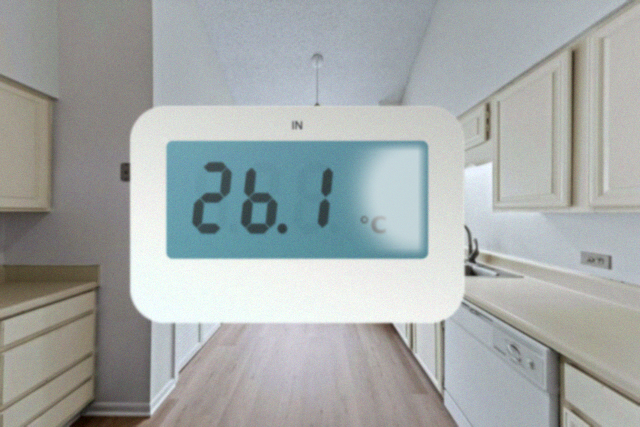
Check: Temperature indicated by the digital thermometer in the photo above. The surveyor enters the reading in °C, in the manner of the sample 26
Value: 26.1
